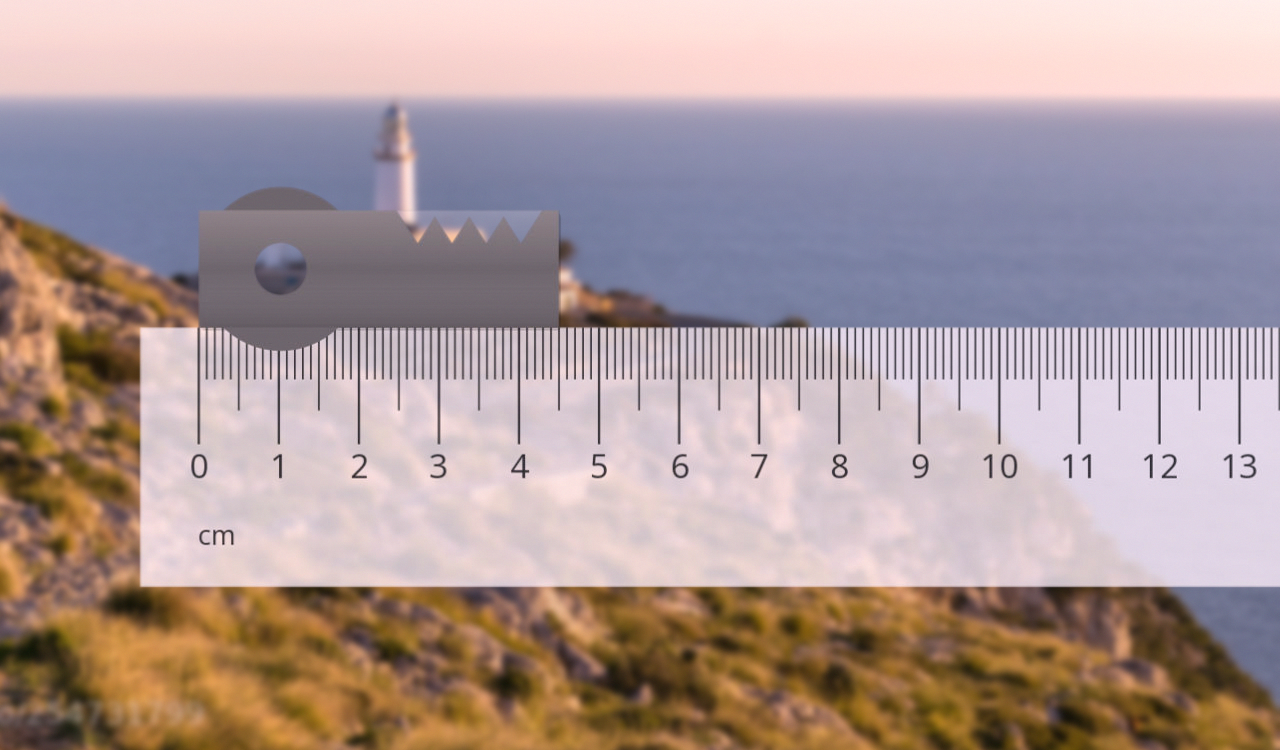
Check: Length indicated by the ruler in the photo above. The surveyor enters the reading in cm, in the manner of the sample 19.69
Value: 4.5
